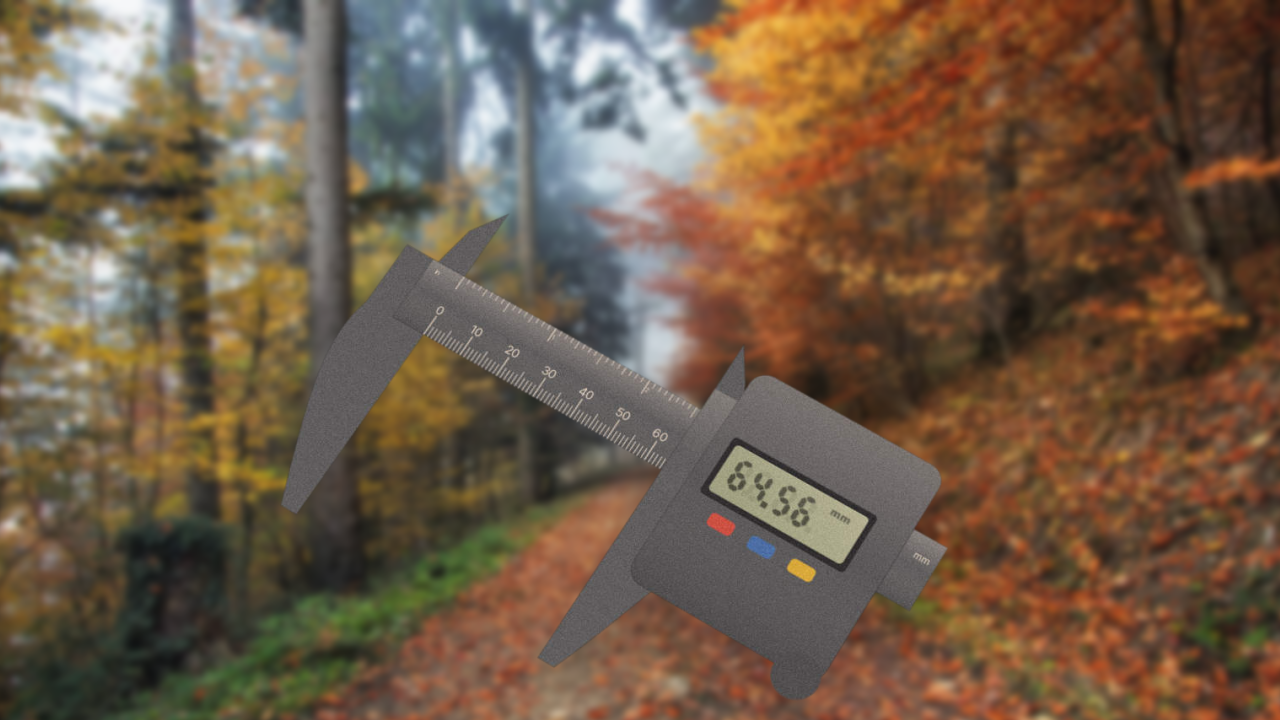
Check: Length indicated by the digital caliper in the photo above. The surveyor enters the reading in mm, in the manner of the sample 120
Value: 64.56
